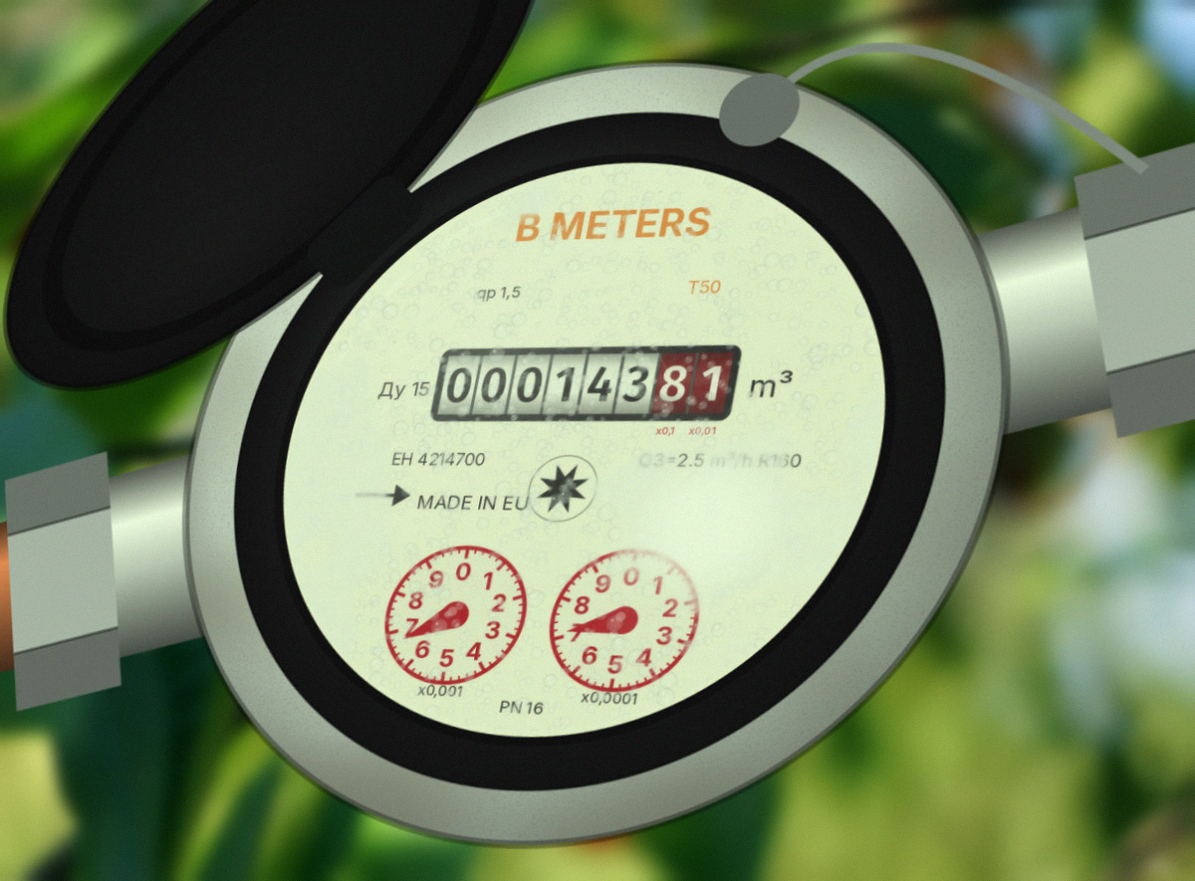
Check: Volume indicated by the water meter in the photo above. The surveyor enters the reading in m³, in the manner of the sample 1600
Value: 143.8167
